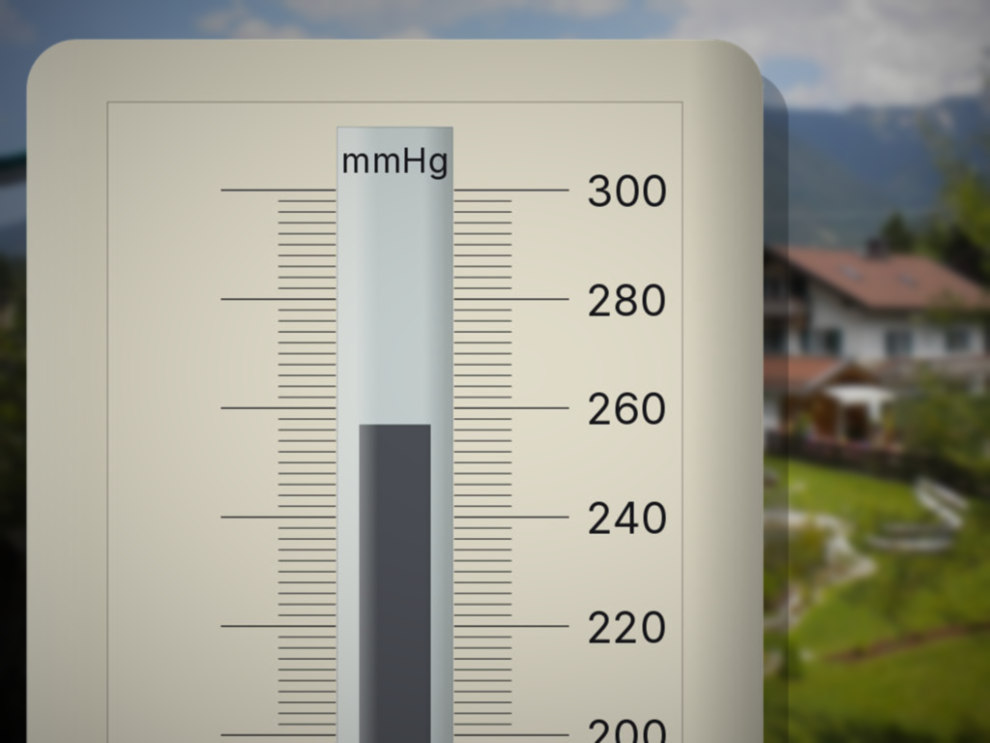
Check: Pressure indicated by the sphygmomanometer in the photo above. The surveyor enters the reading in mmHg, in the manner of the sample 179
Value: 257
